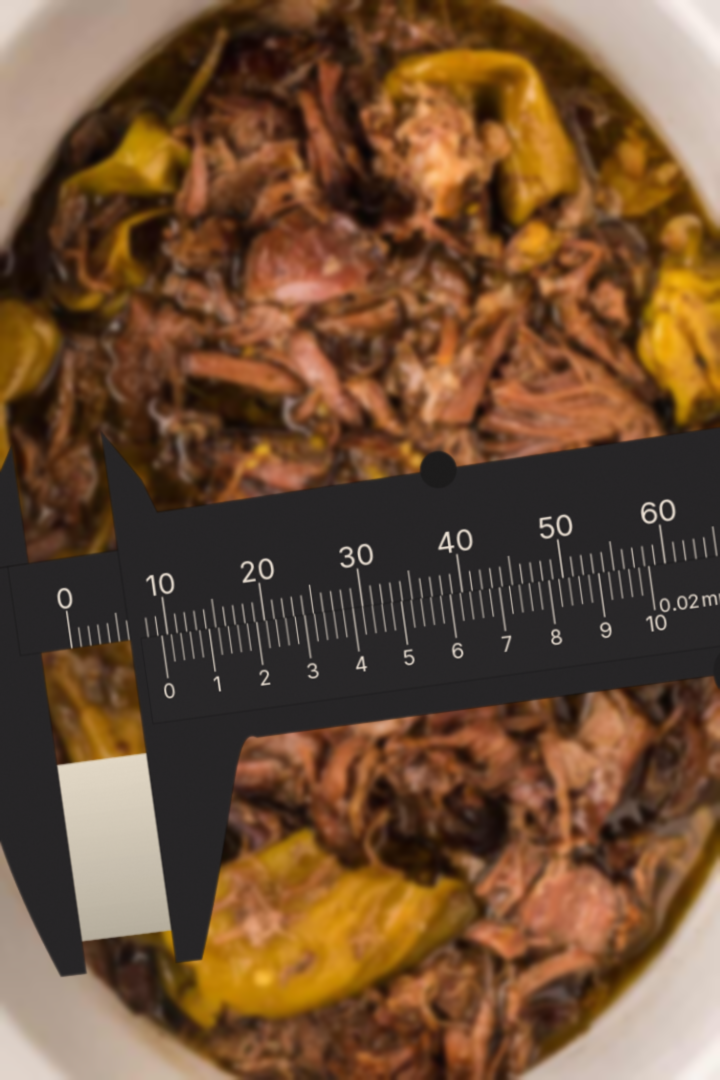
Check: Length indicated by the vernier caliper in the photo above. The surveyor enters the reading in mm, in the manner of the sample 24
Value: 9.4
